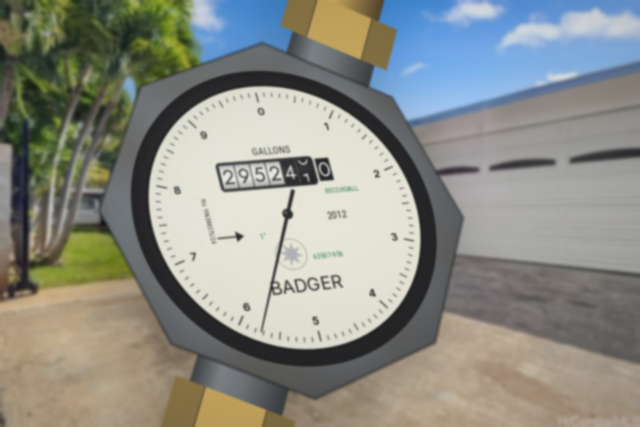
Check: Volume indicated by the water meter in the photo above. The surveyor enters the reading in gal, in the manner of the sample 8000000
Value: 2952405.7
